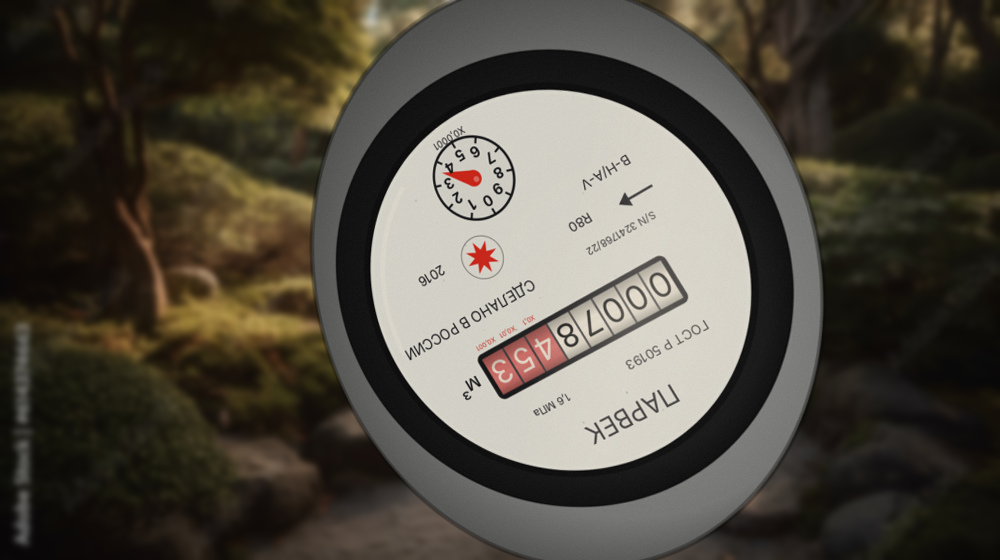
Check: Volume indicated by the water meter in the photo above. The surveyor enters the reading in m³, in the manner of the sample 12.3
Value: 78.4533
